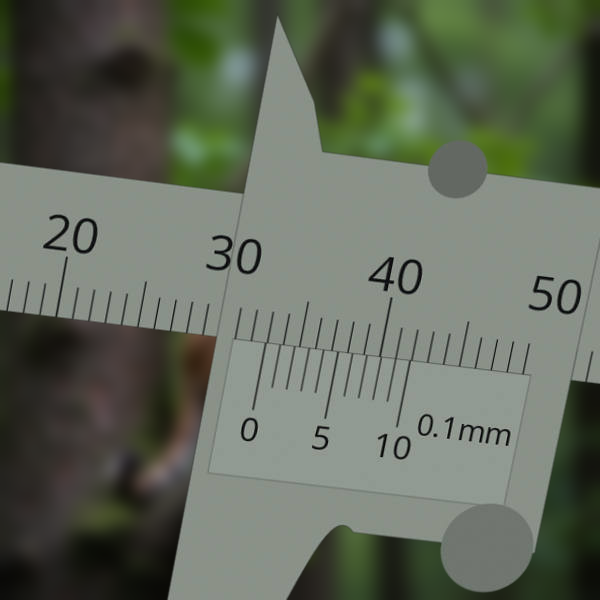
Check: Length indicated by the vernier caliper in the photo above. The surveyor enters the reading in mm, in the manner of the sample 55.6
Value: 32.9
